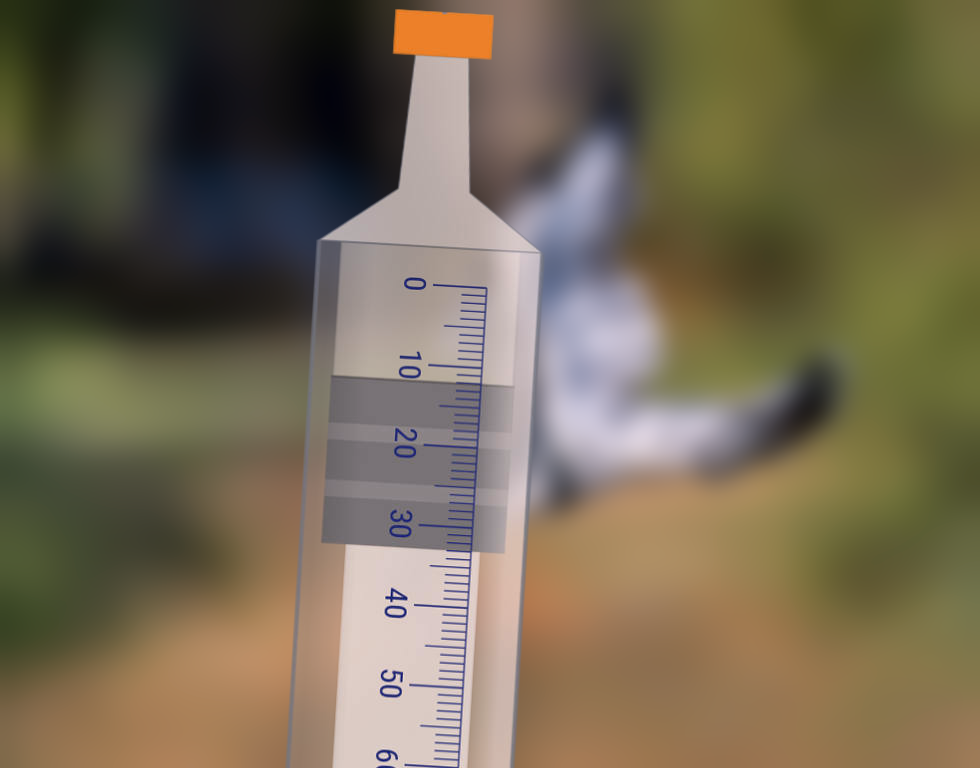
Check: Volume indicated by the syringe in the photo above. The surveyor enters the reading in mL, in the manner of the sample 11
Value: 12
